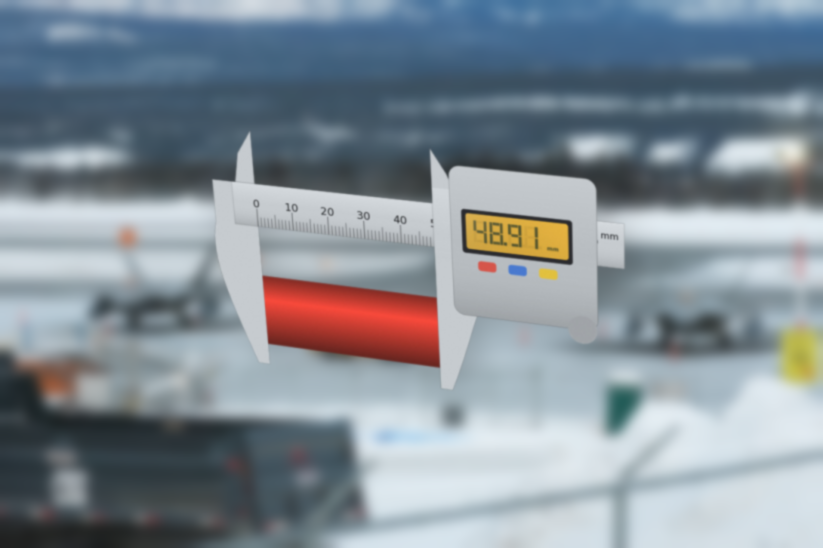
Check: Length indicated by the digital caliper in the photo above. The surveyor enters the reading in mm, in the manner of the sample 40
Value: 48.91
